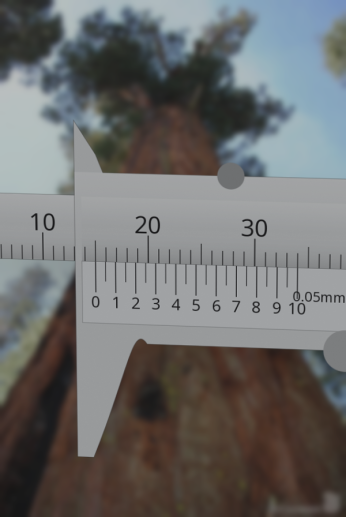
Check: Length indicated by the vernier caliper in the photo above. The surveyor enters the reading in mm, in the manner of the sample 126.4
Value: 15.0
